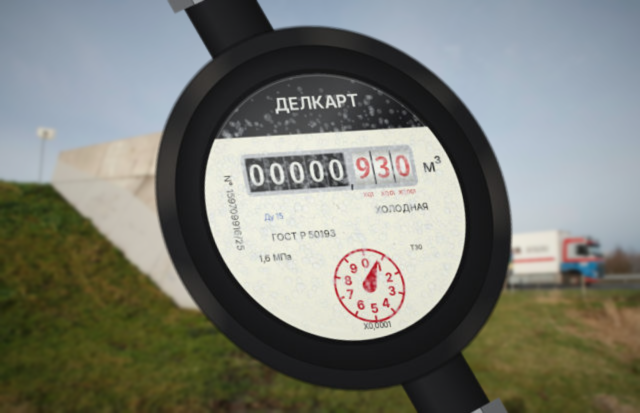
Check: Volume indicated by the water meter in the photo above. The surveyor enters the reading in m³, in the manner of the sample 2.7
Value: 0.9300
